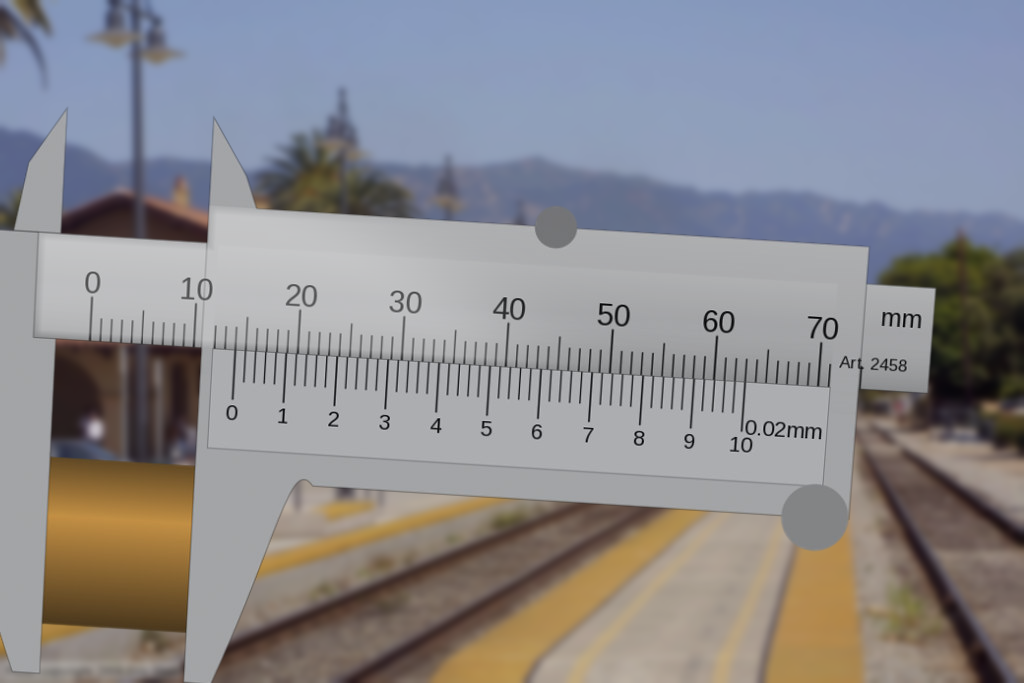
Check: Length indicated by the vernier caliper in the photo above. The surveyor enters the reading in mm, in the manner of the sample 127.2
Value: 14.0
